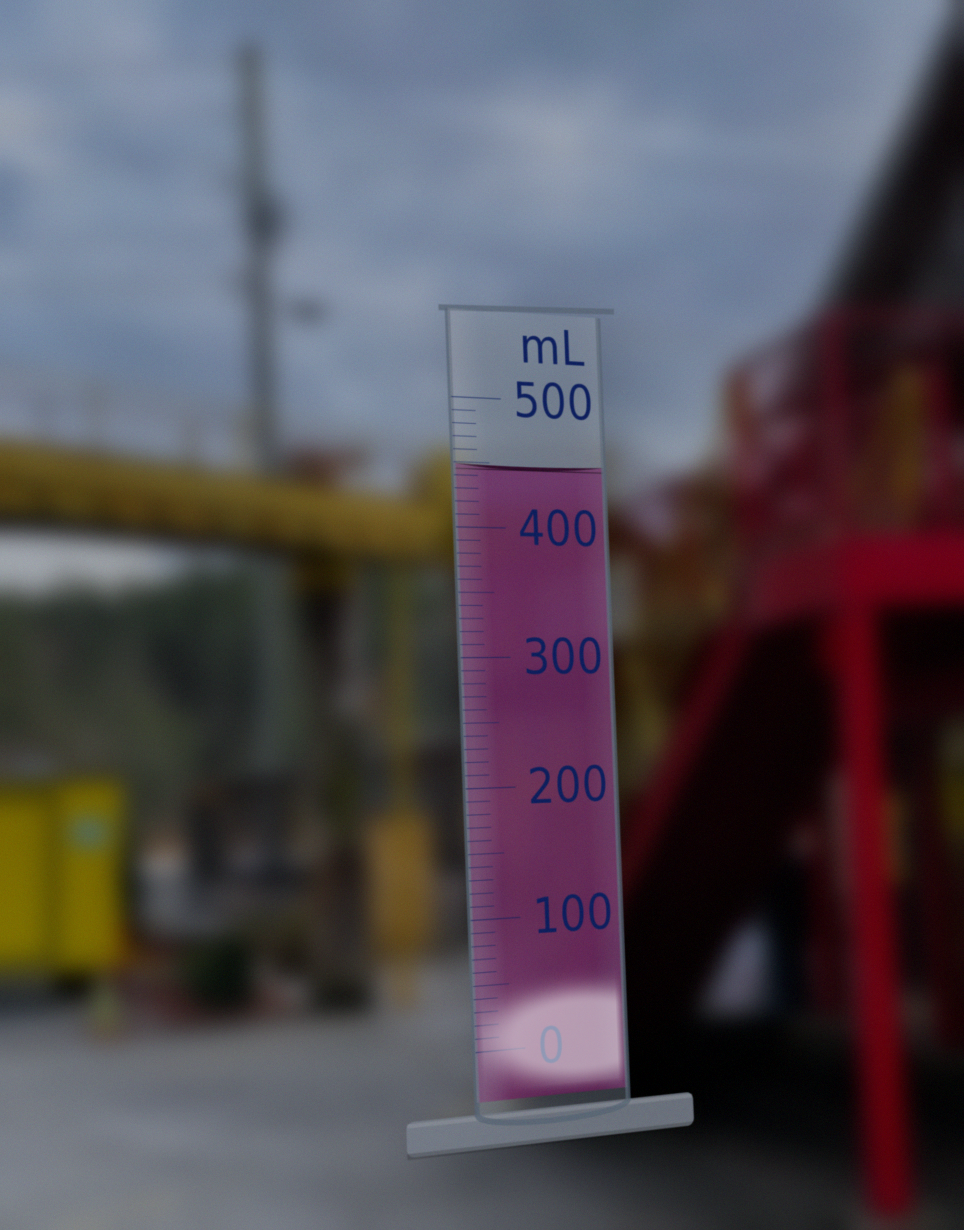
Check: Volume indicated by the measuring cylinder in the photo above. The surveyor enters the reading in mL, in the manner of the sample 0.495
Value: 445
